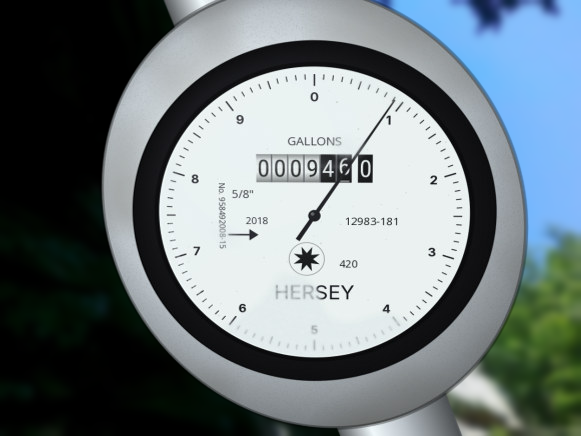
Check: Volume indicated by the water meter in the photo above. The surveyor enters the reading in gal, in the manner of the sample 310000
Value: 9460.9
